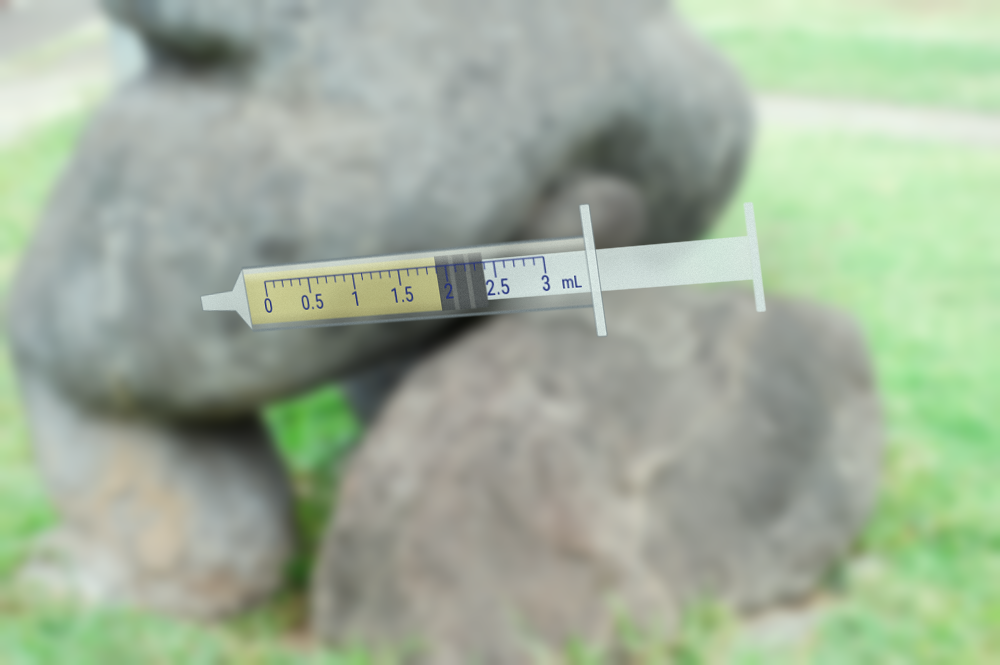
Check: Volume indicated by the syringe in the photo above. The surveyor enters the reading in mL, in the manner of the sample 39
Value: 1.9
